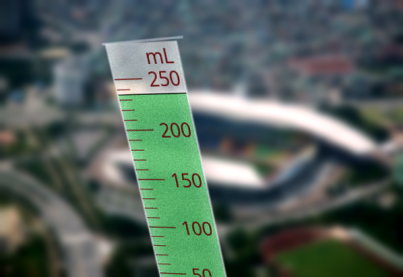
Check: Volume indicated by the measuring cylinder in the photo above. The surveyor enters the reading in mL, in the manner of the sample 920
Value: 235
